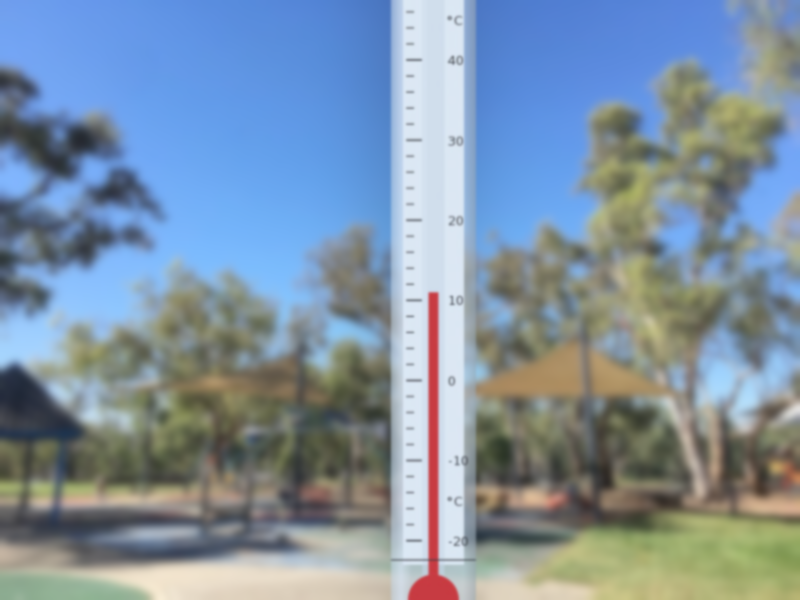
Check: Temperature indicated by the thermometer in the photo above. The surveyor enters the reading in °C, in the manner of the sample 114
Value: 11
